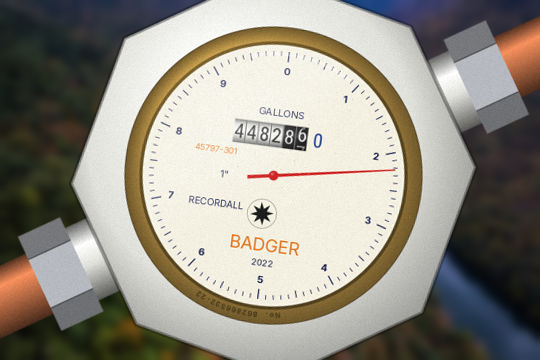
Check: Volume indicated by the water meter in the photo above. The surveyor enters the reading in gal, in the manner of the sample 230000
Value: 4482862.2
